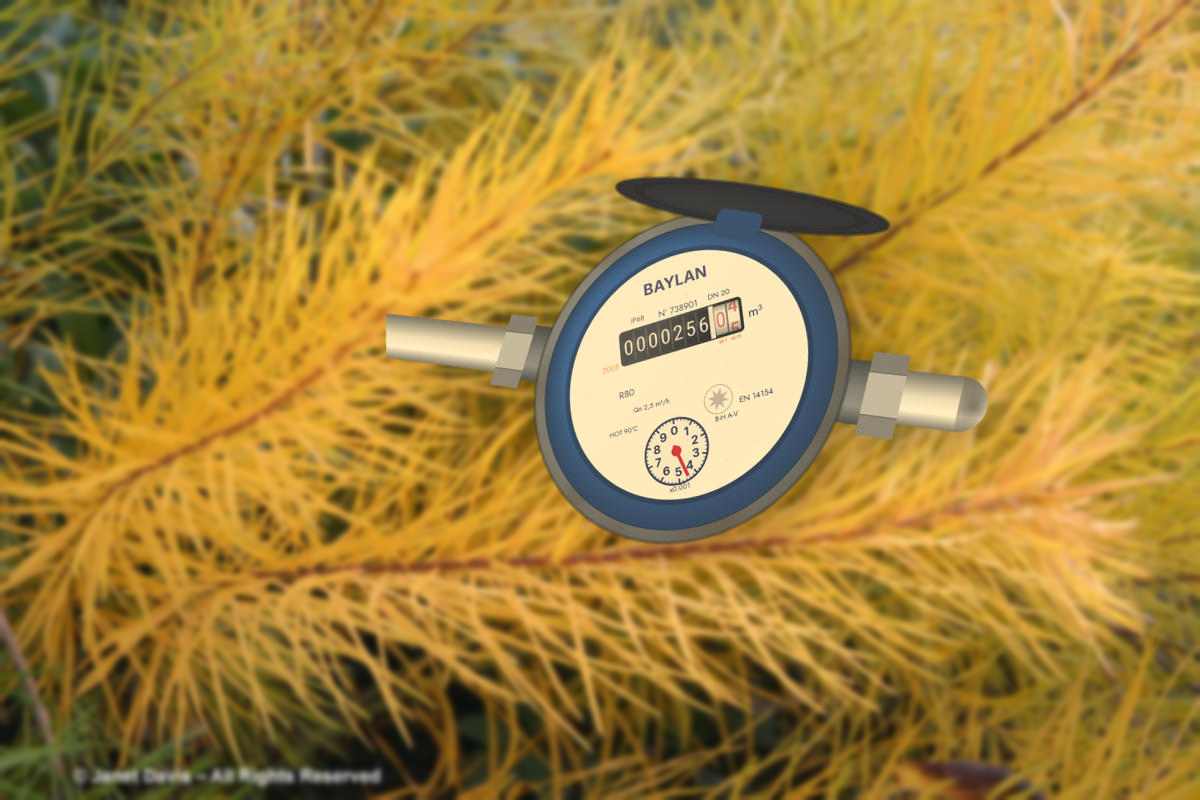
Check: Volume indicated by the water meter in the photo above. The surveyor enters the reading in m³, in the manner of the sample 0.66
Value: 256.044
